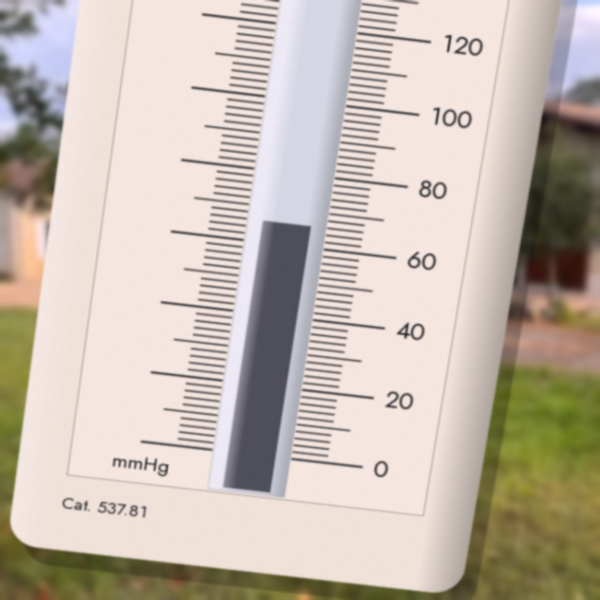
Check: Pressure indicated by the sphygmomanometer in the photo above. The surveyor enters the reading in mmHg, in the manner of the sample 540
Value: 66
